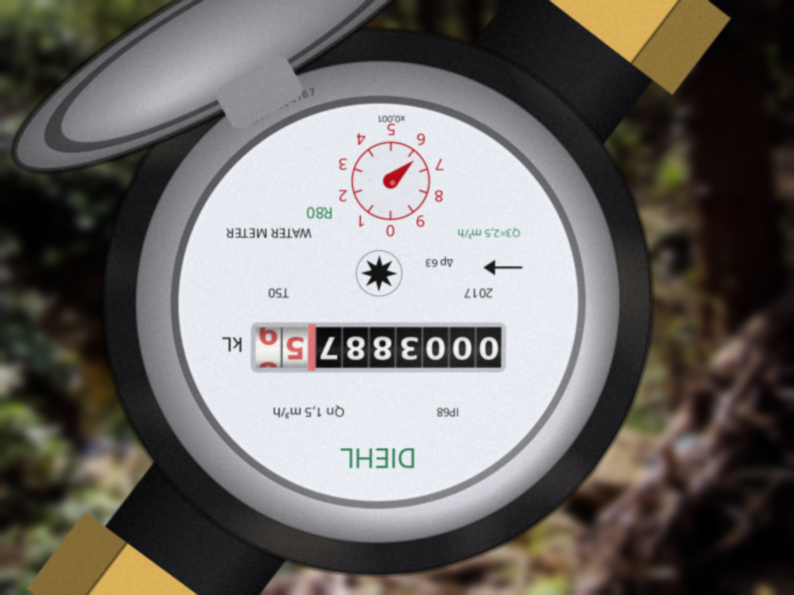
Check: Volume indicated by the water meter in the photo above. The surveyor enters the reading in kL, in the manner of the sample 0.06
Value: 3887.586
